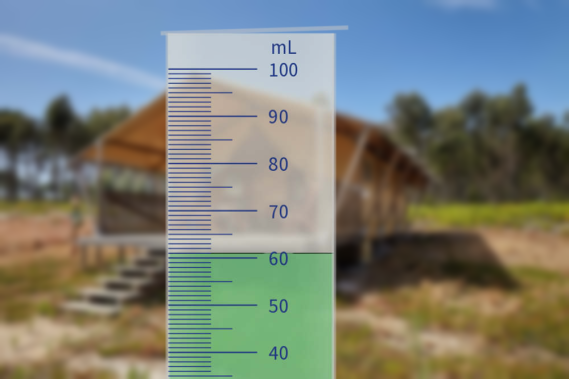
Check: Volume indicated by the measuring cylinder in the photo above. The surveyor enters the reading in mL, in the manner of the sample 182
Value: 61
